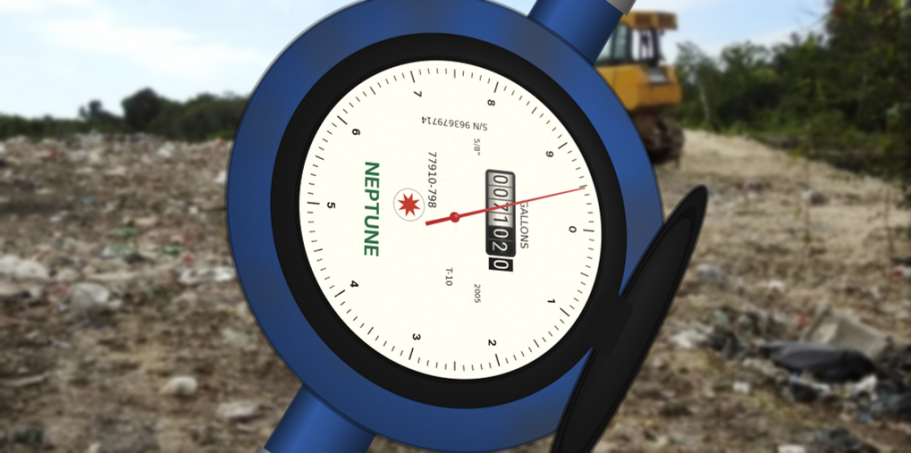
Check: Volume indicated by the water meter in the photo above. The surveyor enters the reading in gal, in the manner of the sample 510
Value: 71019.5
